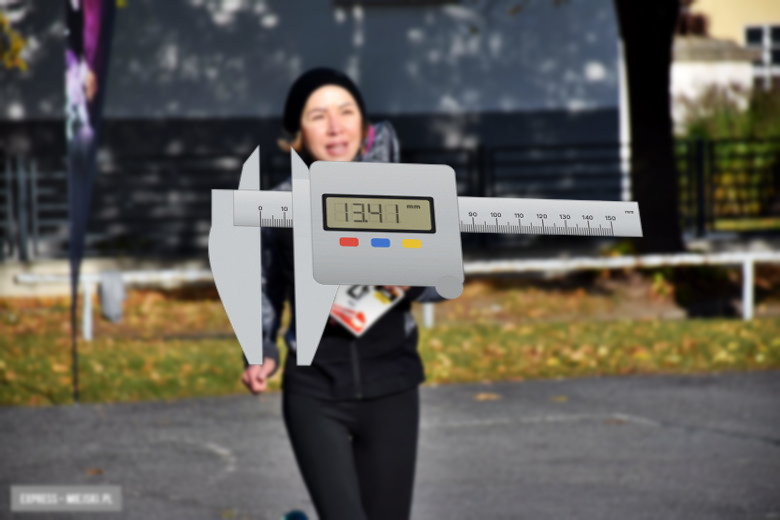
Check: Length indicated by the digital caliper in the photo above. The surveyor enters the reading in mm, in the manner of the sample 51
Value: 13.41
